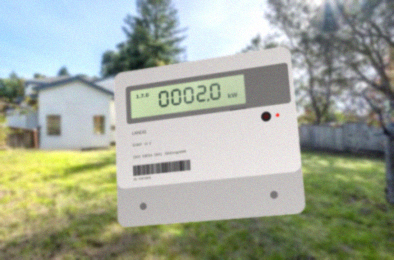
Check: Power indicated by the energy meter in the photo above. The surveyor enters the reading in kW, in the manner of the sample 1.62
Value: 2.0
